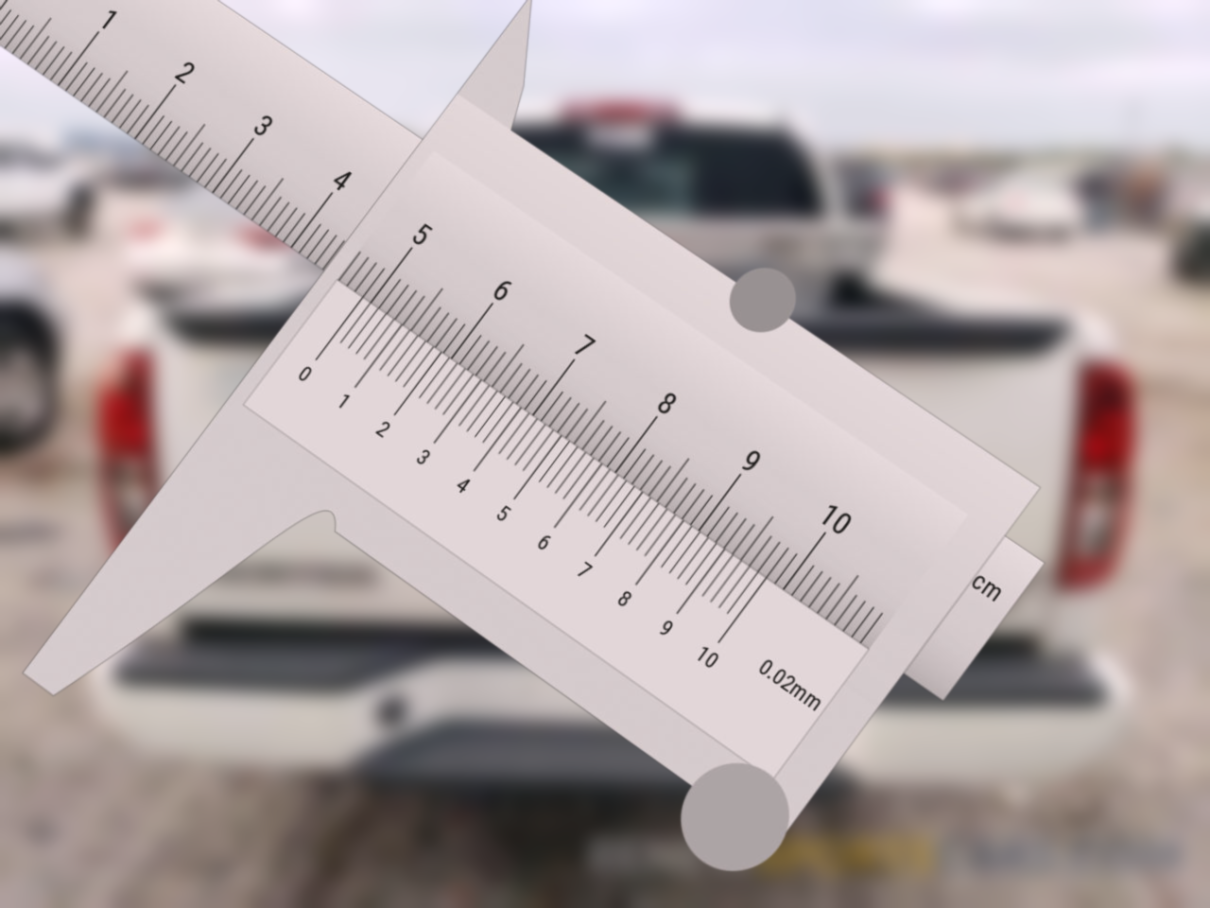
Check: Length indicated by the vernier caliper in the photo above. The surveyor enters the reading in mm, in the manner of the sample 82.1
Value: 49.0
